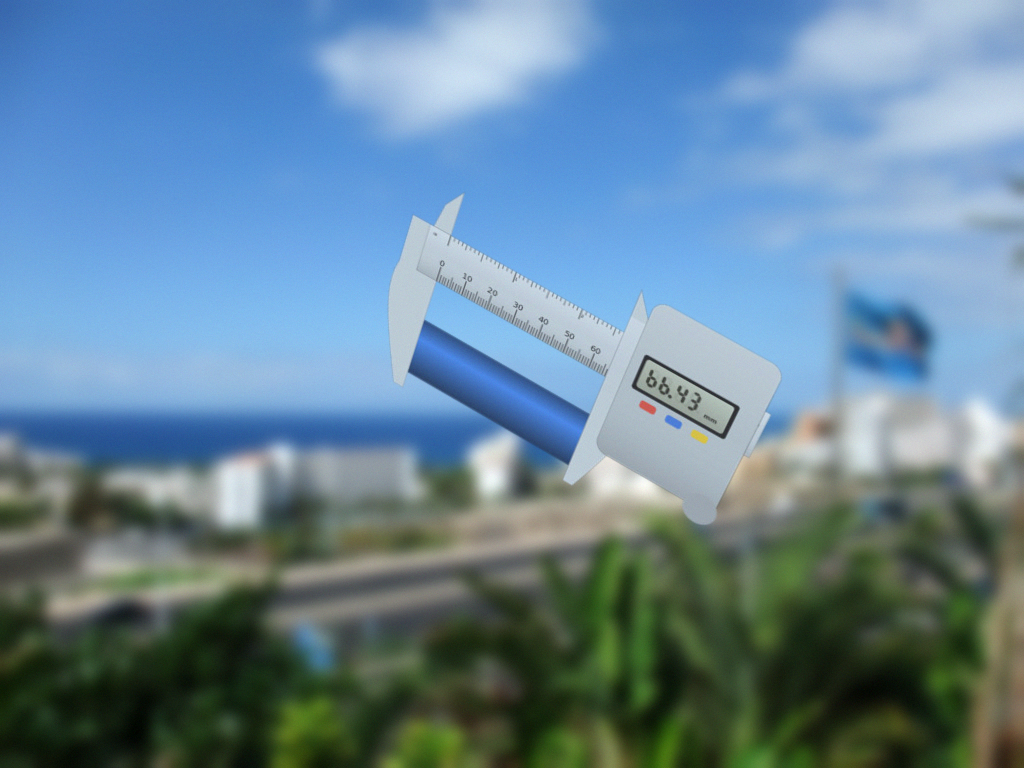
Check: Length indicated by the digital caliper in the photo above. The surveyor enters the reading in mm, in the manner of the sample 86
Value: 66.43
